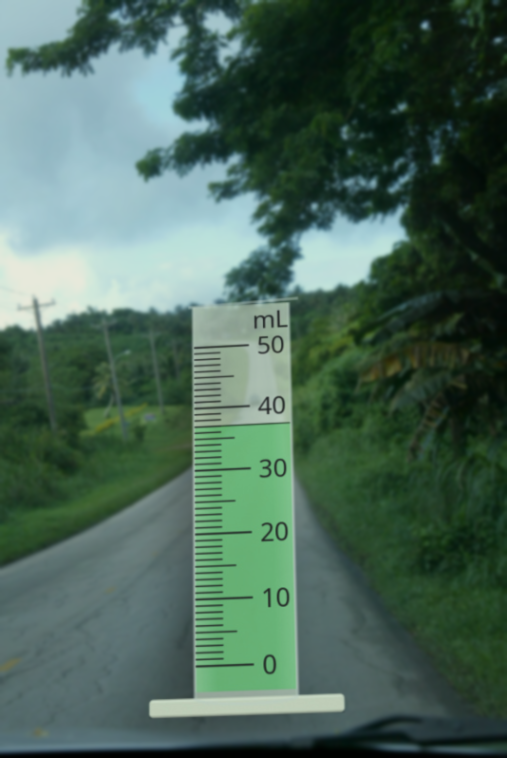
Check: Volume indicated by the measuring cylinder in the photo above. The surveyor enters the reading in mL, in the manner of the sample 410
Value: 37
